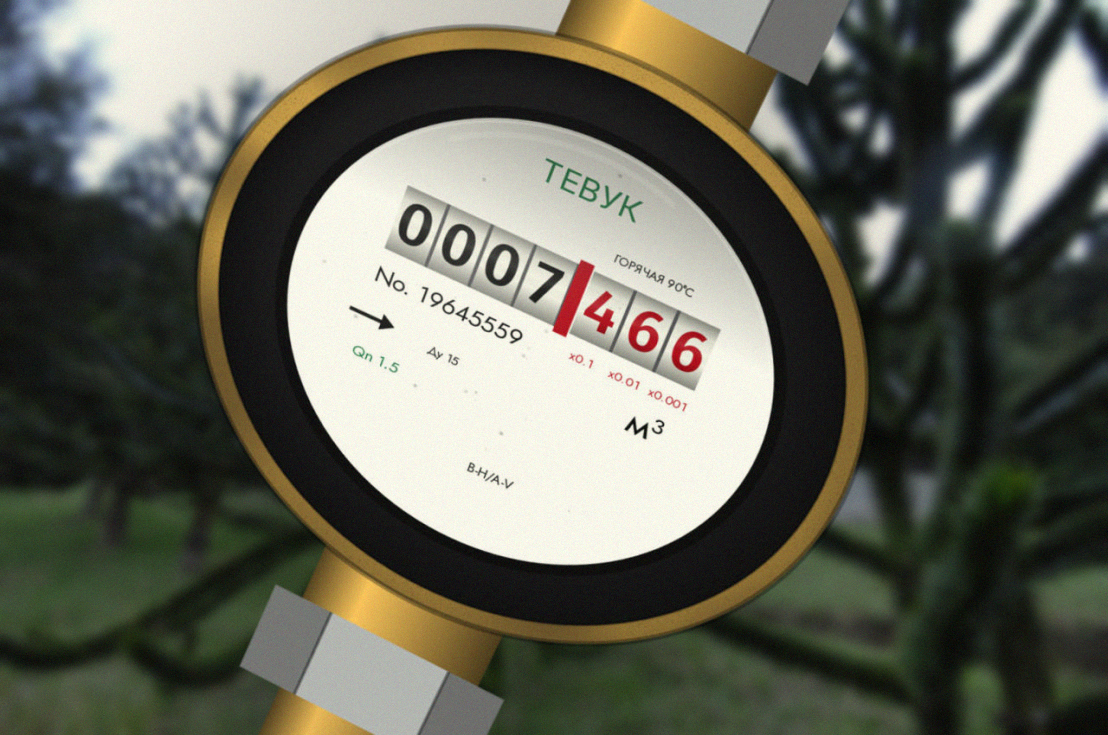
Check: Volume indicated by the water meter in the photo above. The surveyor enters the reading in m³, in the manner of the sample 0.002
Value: 7.466
